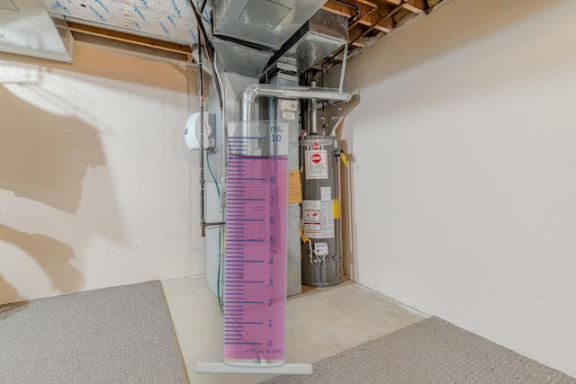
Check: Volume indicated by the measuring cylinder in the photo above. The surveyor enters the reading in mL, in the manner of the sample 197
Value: 9
